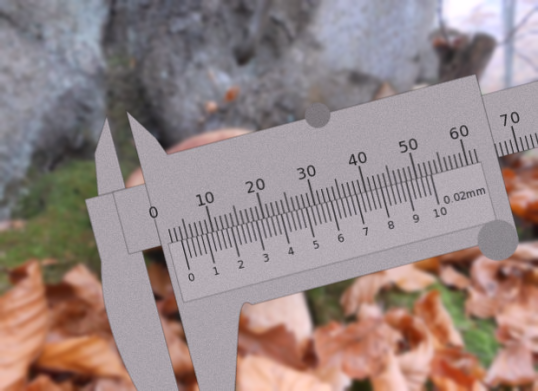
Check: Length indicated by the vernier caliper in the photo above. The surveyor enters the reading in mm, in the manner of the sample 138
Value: 3.8
